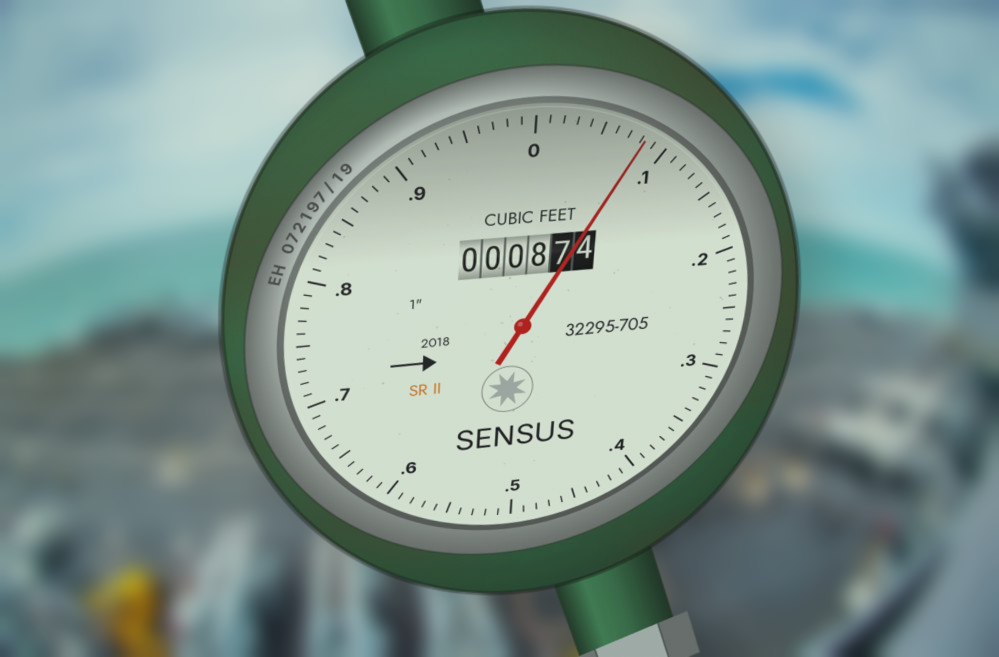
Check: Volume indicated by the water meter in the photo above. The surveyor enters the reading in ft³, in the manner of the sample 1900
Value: 874.08
